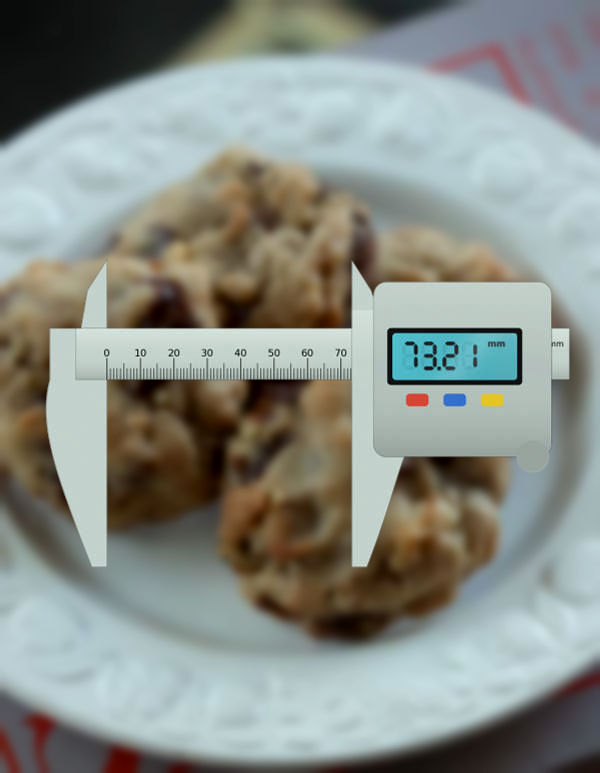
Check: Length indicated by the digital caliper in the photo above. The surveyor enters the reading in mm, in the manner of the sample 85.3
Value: 73.21
